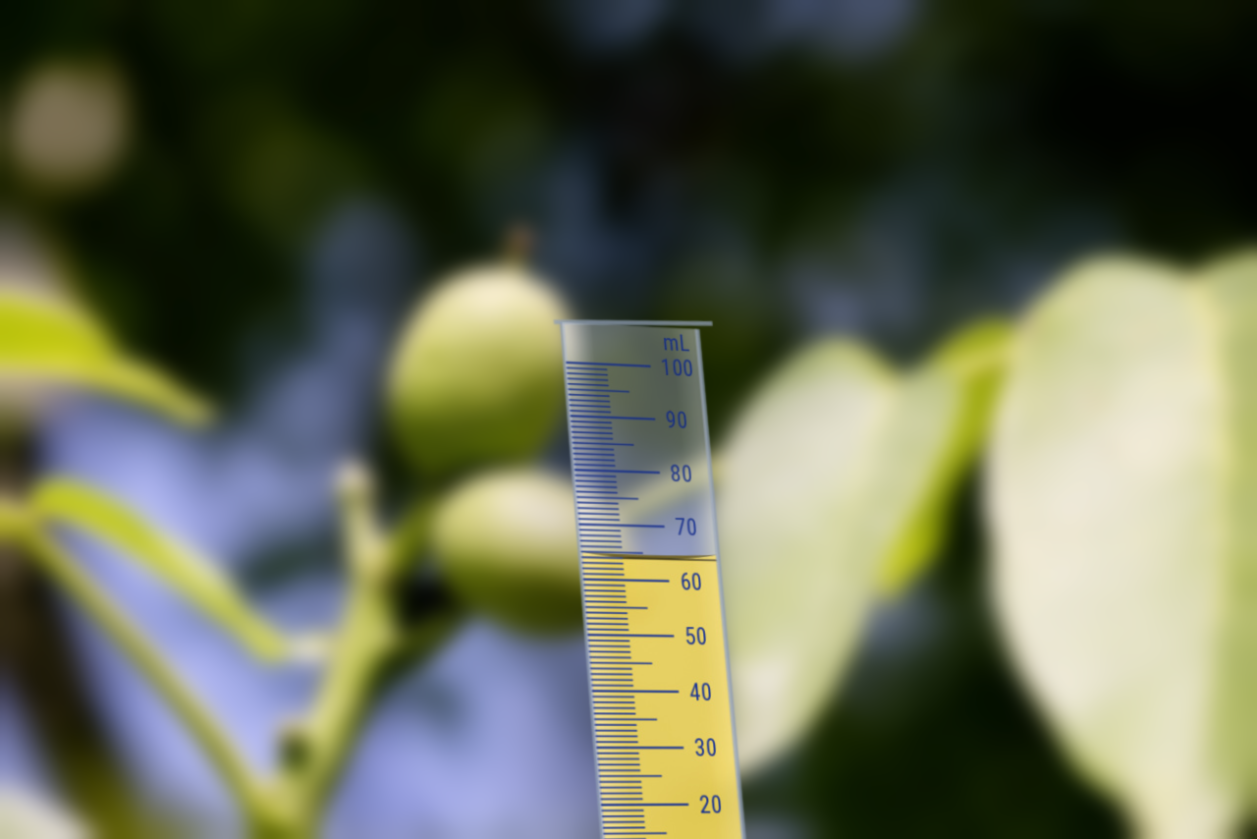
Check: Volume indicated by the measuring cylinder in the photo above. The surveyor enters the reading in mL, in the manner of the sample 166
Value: 64
